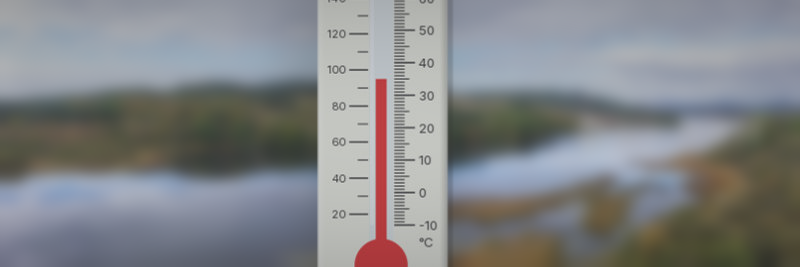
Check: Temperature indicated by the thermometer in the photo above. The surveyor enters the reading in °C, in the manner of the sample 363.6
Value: 35
